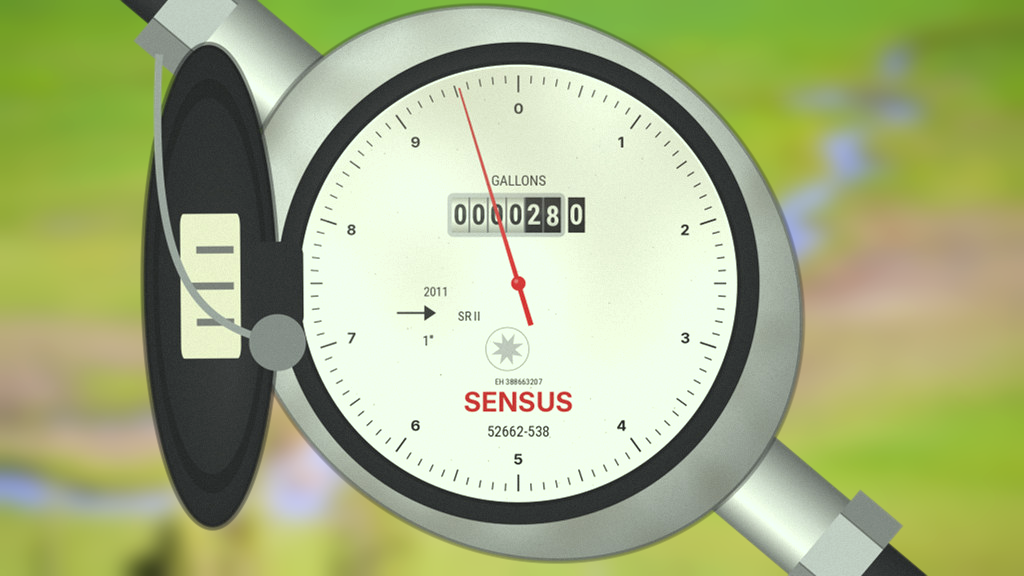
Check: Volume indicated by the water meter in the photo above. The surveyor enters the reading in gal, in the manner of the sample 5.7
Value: 279.5
